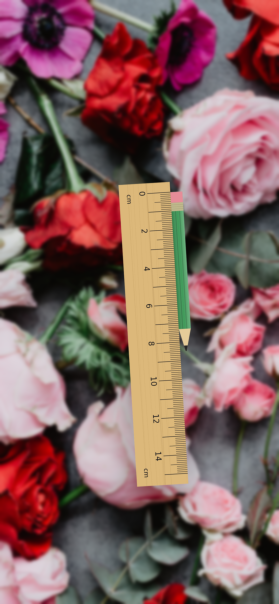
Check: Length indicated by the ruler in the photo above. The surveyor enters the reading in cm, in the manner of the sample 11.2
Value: 8.5
